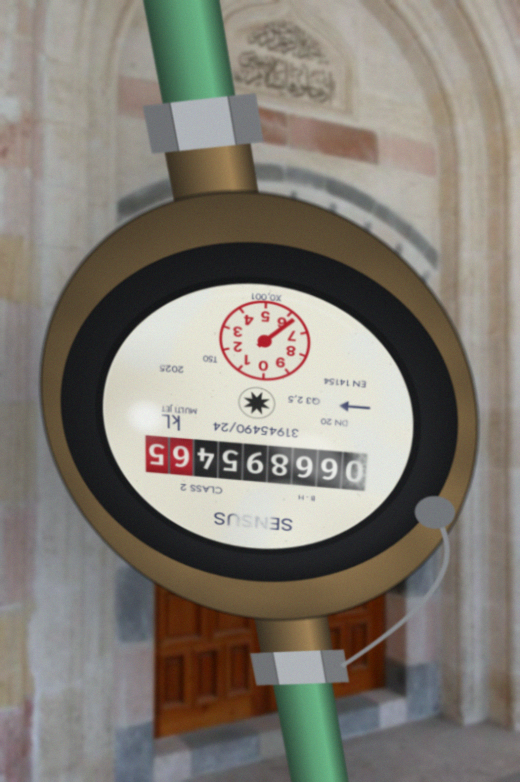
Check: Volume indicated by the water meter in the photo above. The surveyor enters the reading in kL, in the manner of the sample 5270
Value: 668954.656
